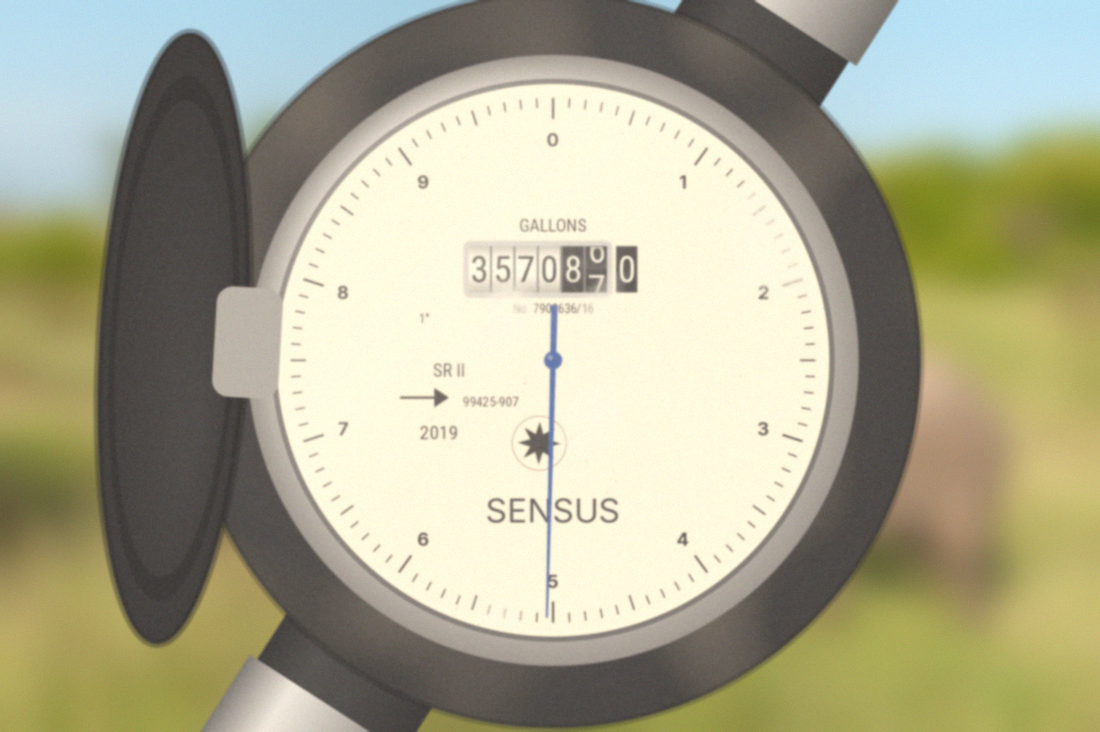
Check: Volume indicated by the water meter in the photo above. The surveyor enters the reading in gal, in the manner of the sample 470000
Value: 3570865.0
